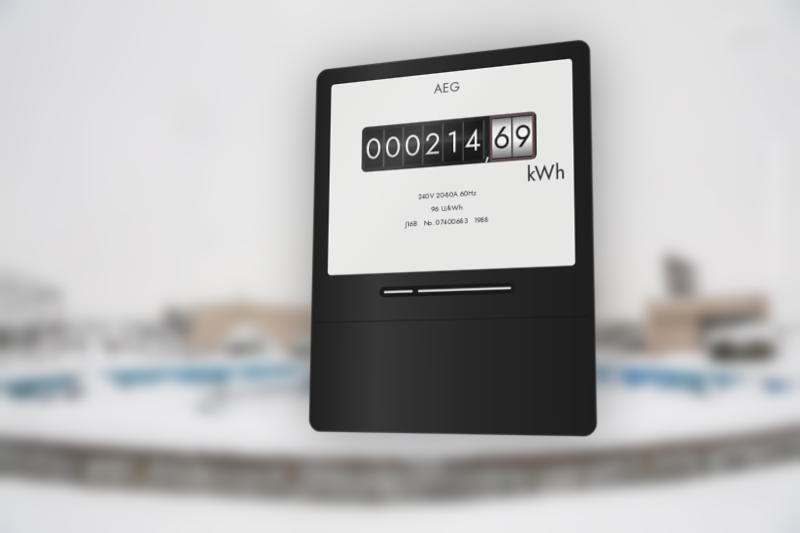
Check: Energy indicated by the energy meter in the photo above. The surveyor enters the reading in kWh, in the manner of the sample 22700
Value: 214.69
